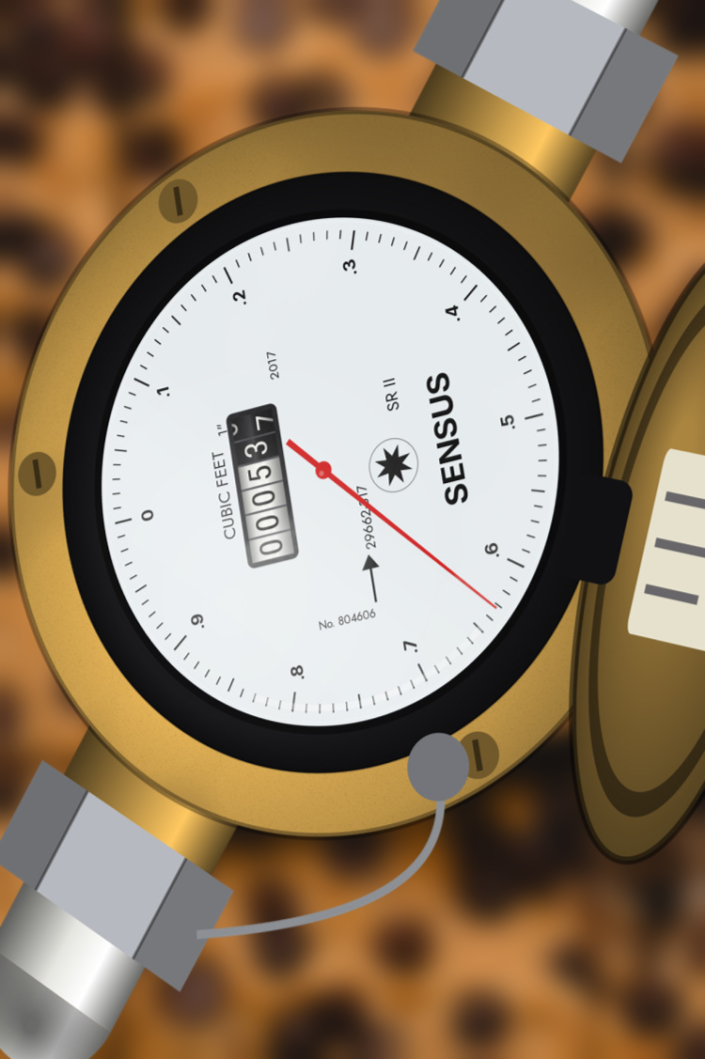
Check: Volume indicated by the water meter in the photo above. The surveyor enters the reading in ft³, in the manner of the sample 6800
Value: 536.63
